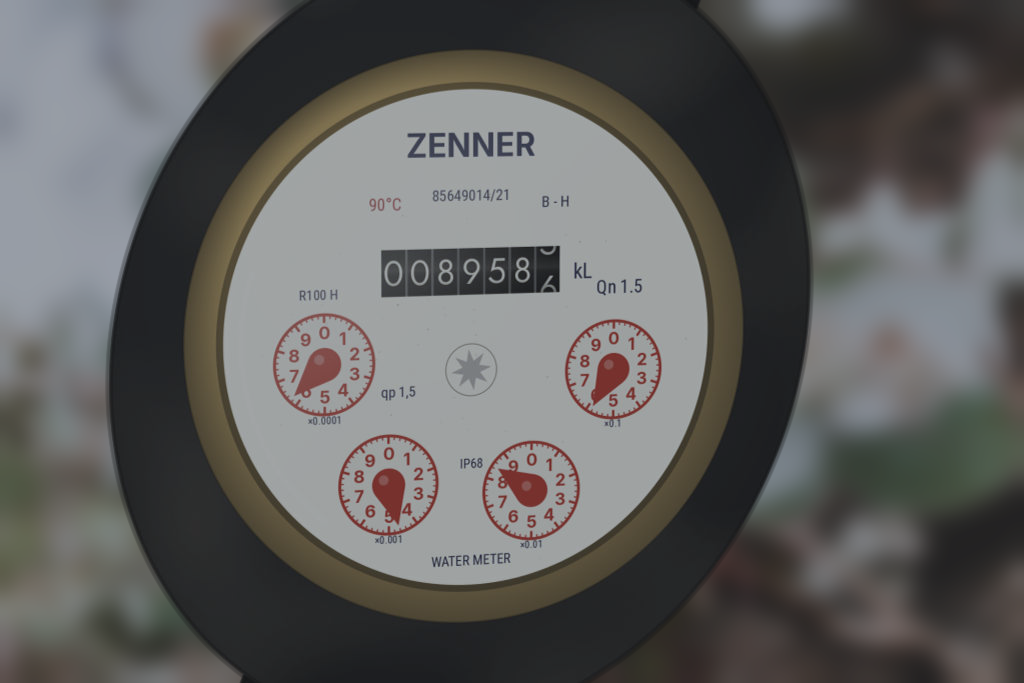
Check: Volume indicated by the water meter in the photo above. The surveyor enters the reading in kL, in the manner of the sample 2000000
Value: 89585.5846
